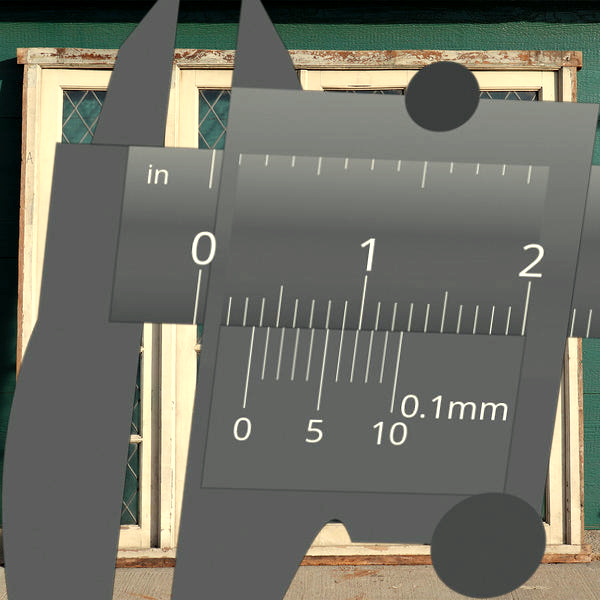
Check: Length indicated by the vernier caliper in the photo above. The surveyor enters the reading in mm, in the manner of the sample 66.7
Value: 3.6
